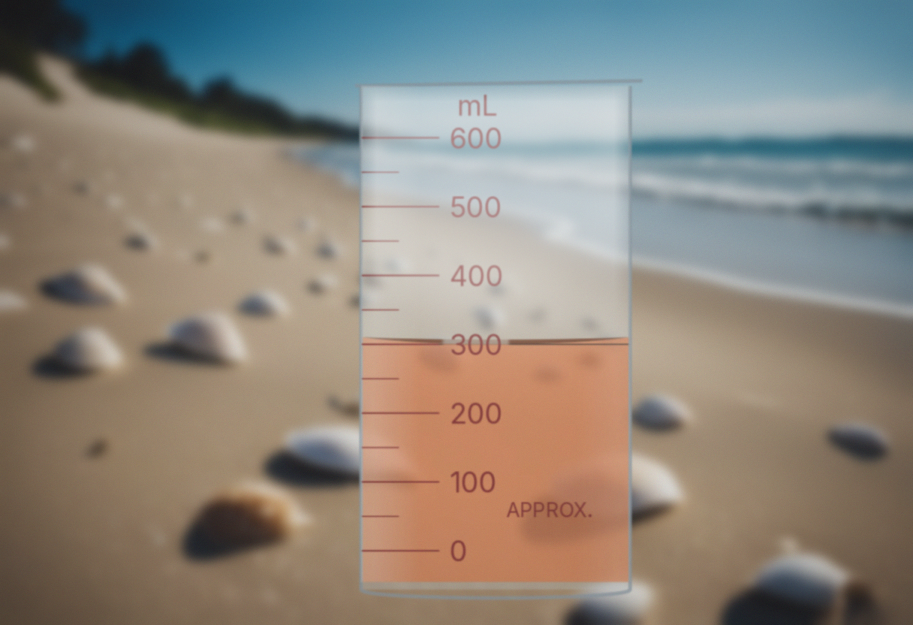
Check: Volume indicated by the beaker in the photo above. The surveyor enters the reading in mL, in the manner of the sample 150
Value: 300
